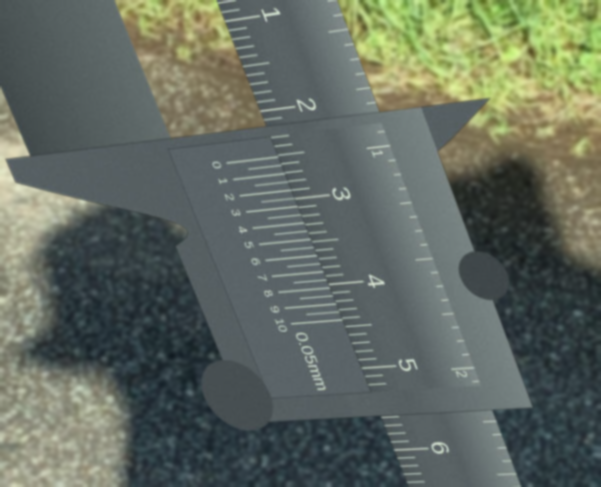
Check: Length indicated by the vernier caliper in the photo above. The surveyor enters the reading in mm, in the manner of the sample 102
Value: 25.2
